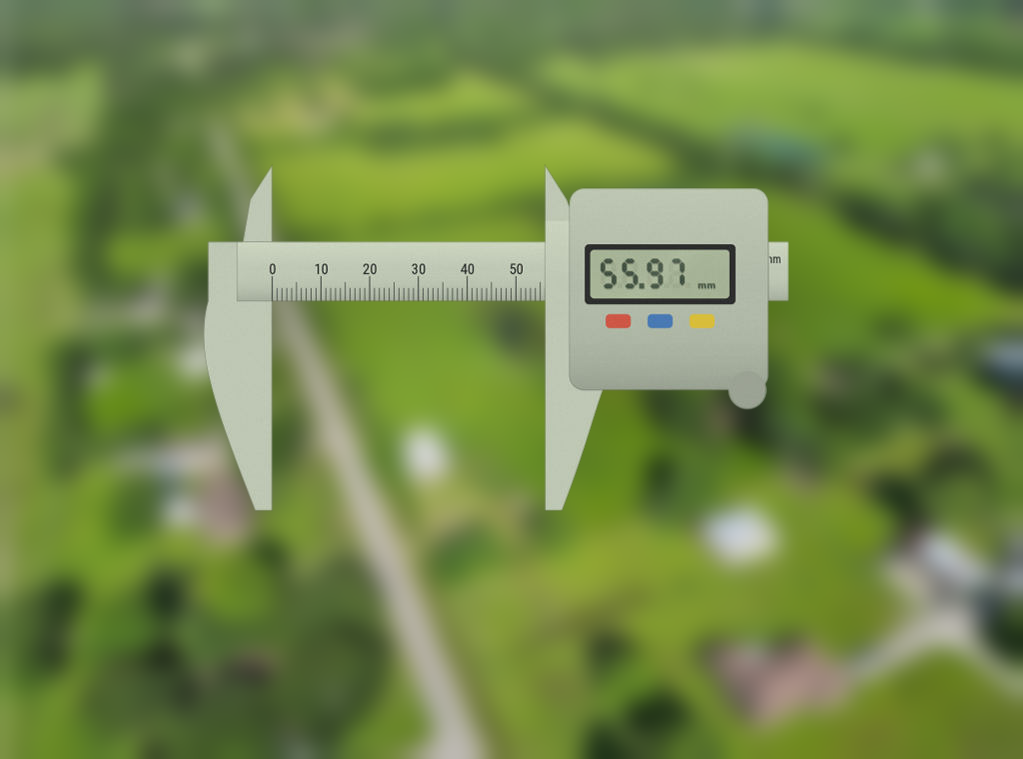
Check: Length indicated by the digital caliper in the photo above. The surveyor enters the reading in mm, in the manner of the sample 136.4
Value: 55.97
